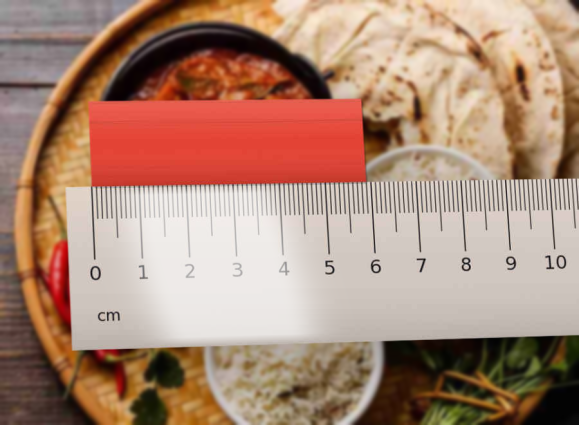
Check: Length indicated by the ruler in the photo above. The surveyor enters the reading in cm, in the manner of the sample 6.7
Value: 5.9
